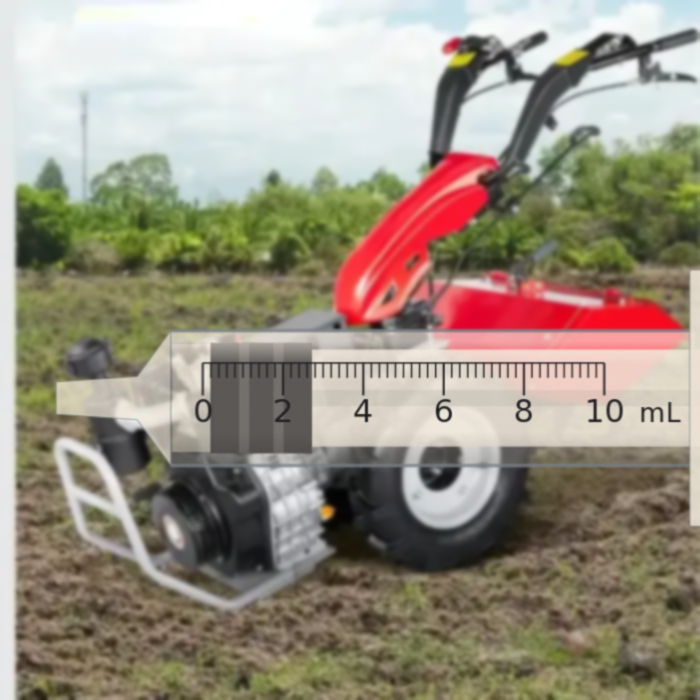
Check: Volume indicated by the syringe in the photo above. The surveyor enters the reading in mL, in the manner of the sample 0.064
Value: 0.2
